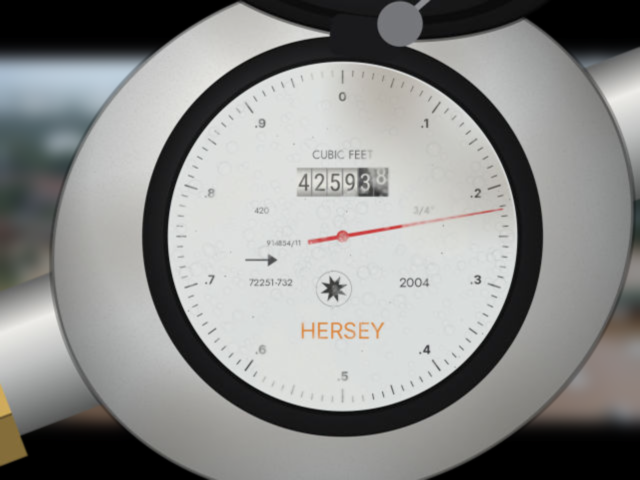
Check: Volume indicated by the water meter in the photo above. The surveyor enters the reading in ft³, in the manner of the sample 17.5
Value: 425938.22
